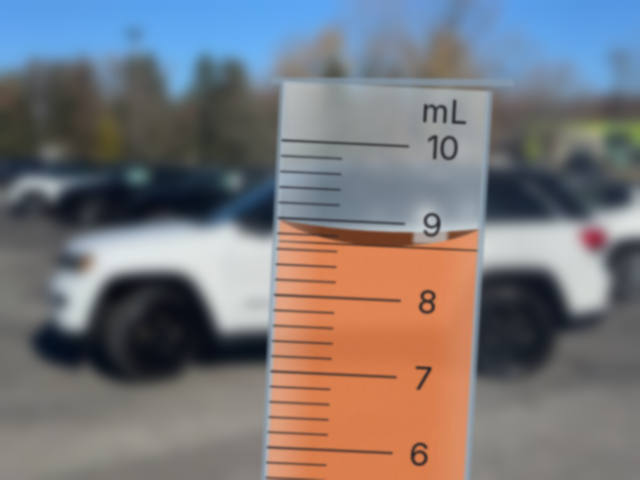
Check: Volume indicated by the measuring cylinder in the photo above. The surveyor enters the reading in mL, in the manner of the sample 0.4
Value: 8.7
